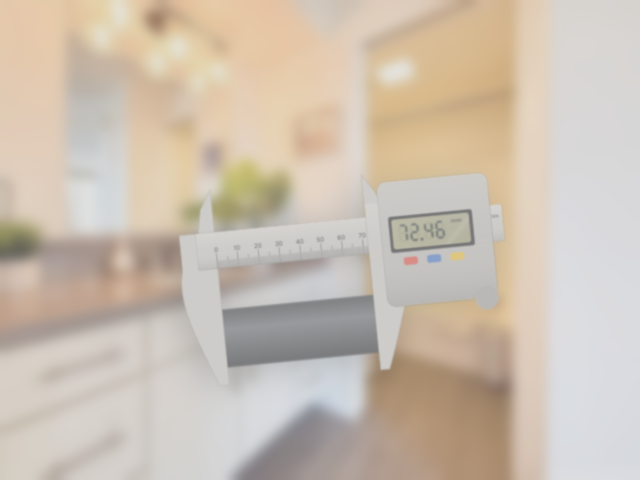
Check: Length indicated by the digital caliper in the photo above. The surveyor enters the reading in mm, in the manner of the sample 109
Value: 72.46
